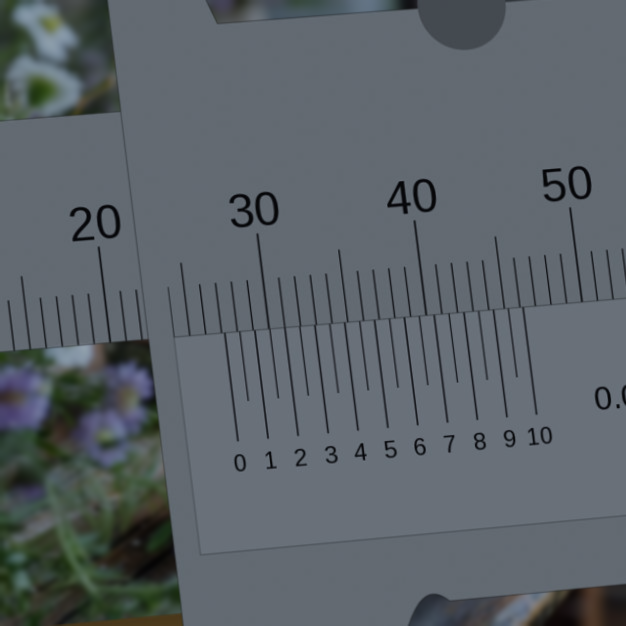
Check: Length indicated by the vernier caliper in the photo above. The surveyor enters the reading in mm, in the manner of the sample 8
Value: 27.2
